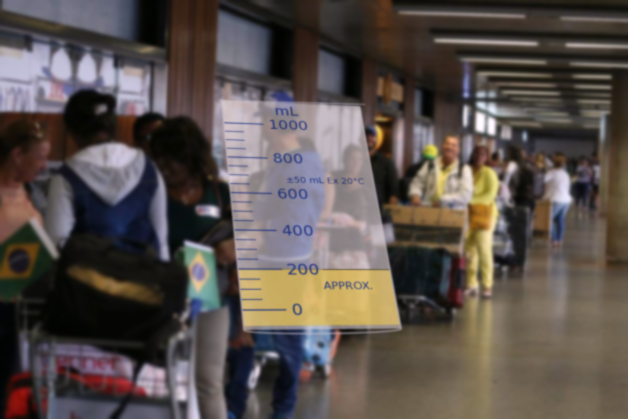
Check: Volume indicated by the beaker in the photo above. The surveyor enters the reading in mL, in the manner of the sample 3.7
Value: 200
